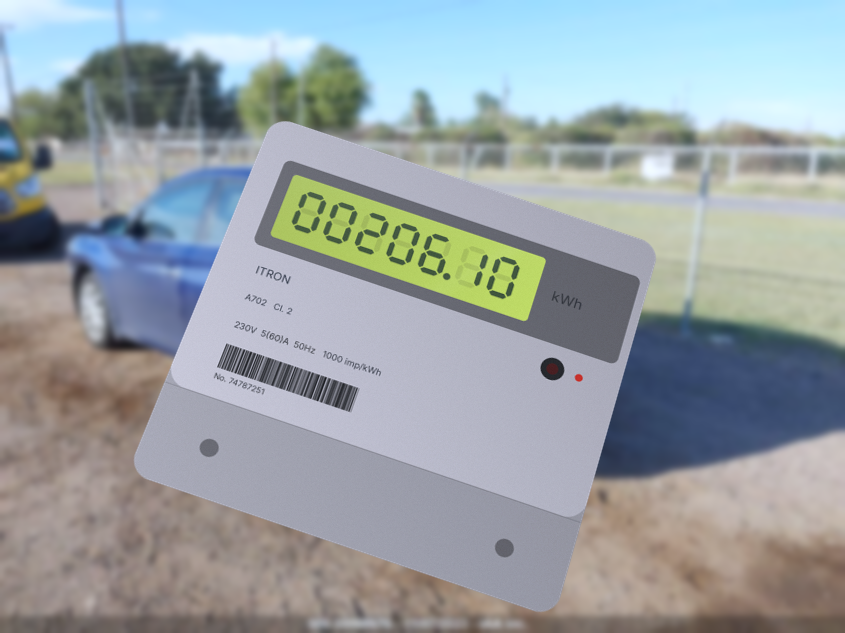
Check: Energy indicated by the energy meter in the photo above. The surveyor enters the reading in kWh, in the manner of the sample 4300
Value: 206.10
